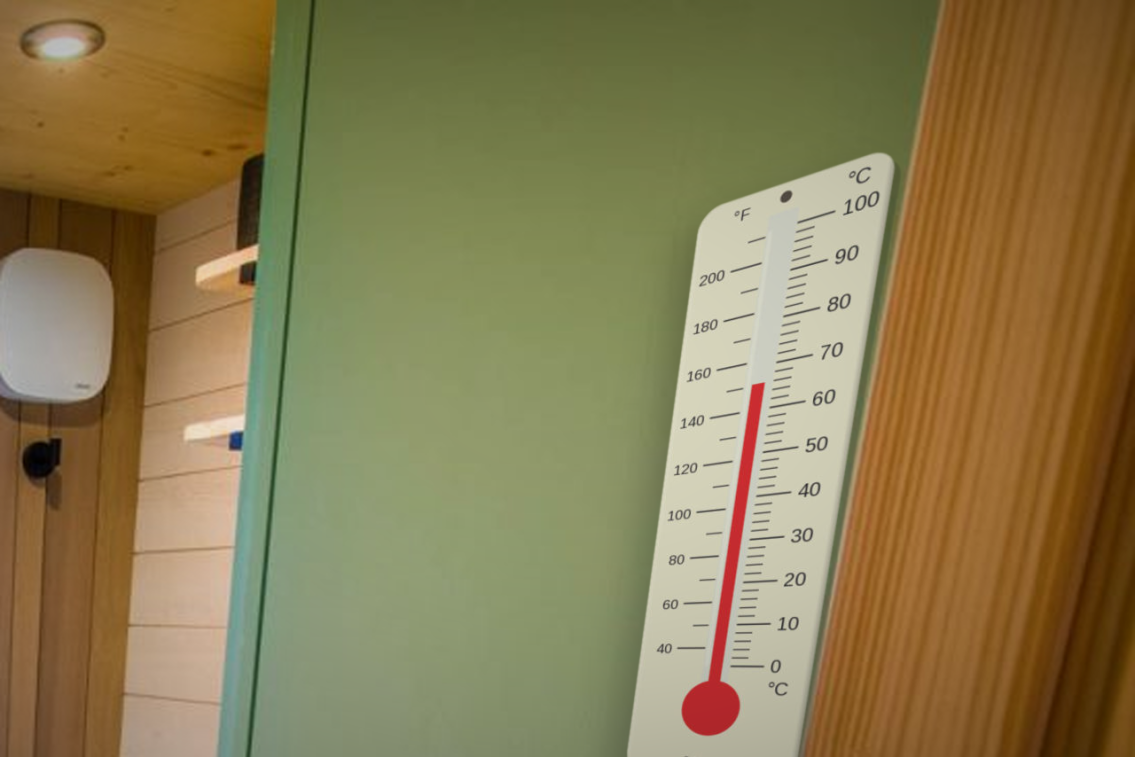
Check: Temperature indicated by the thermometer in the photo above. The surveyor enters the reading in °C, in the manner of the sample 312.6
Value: 66
